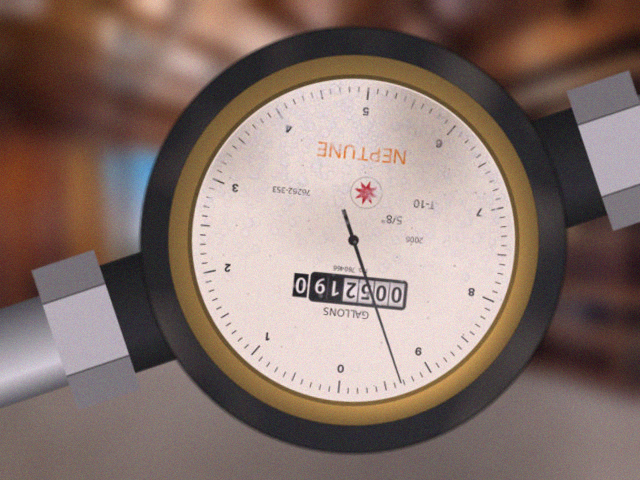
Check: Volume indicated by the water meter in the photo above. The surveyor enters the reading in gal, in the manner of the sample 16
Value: 52189.3
